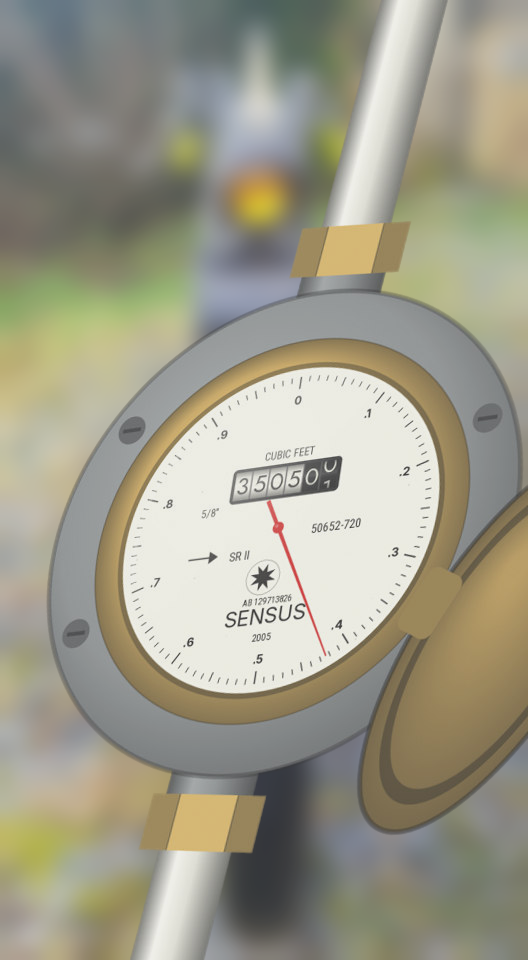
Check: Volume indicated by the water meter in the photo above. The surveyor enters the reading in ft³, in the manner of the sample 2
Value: 350500.42
